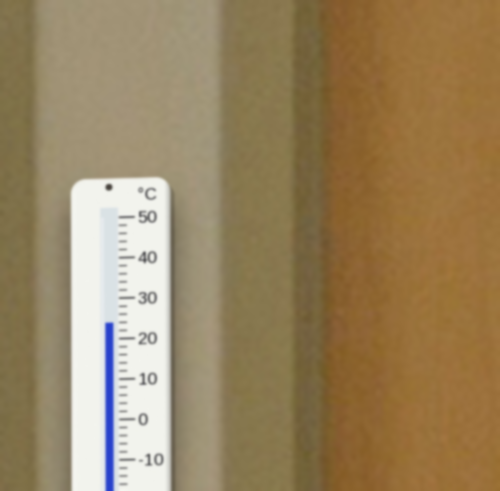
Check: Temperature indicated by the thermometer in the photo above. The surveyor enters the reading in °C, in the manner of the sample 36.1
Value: 24
